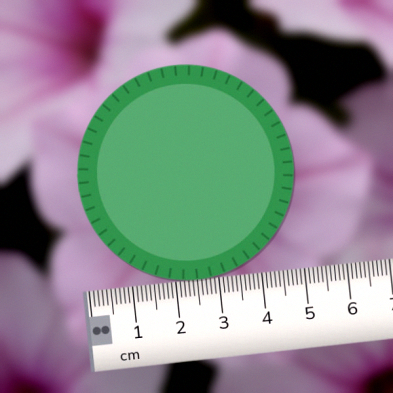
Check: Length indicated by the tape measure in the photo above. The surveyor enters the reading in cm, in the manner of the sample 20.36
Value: 5
